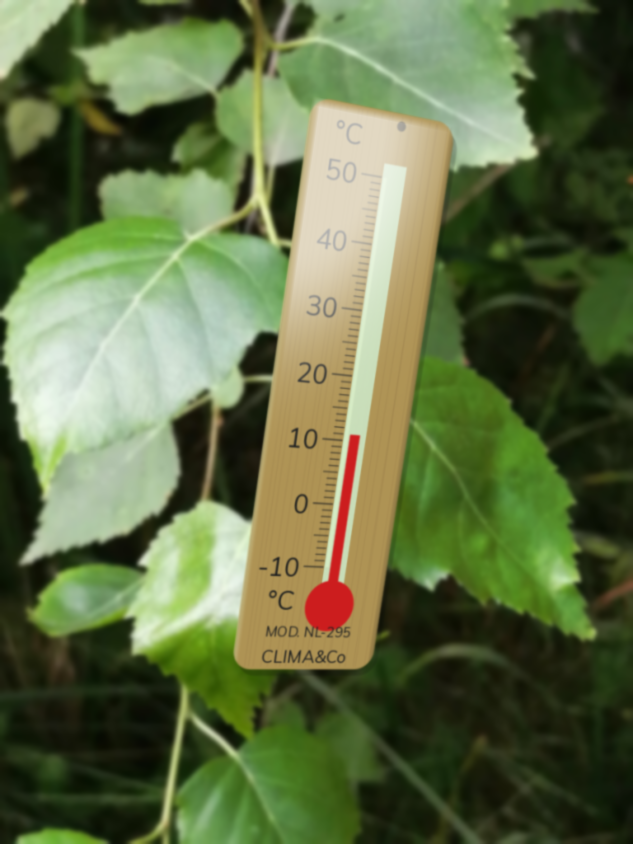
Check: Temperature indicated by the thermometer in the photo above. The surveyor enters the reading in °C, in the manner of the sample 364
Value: 11
